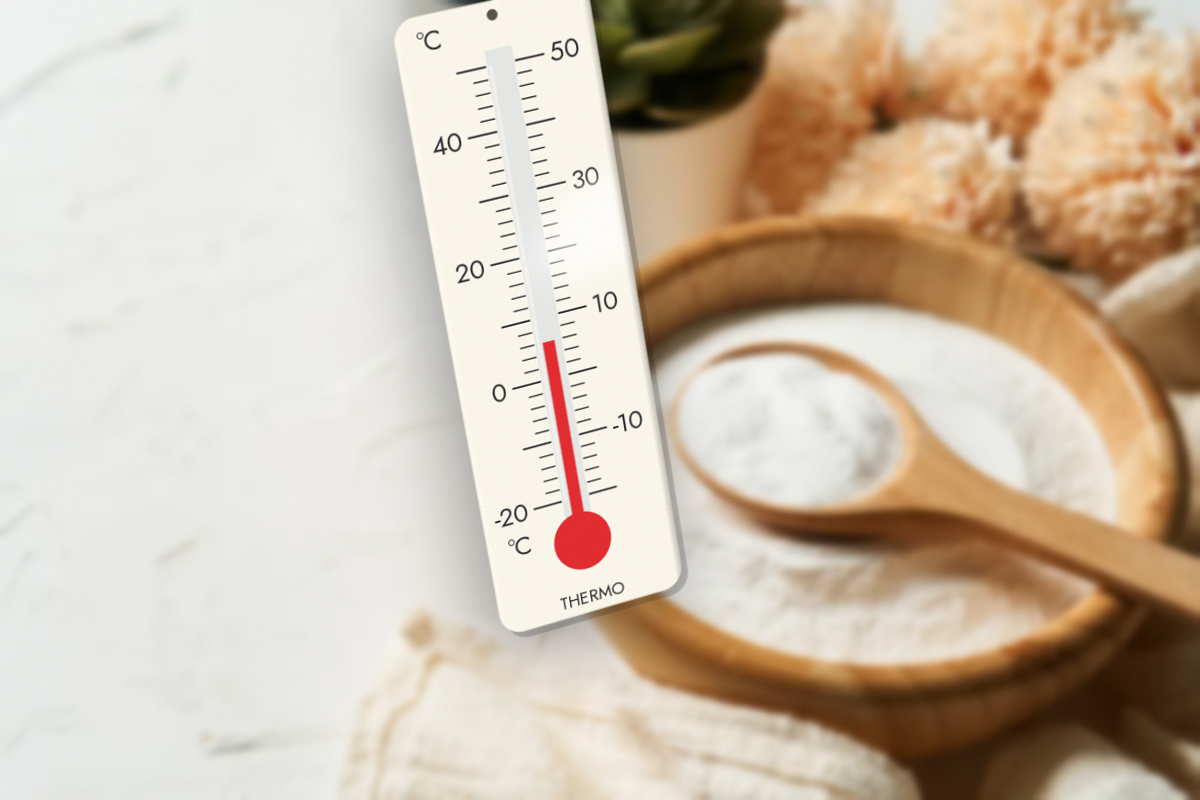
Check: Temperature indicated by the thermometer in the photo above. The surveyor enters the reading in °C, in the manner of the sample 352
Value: 6
